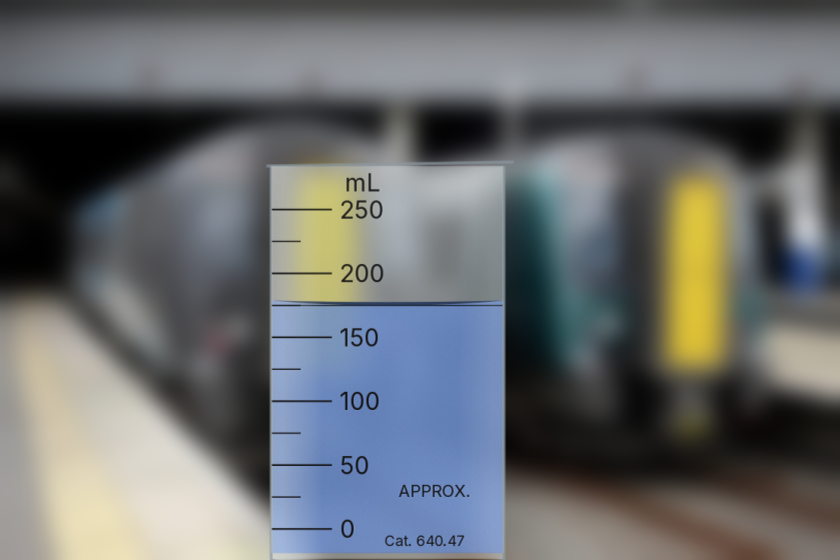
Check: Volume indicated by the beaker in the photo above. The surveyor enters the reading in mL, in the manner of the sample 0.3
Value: 175
